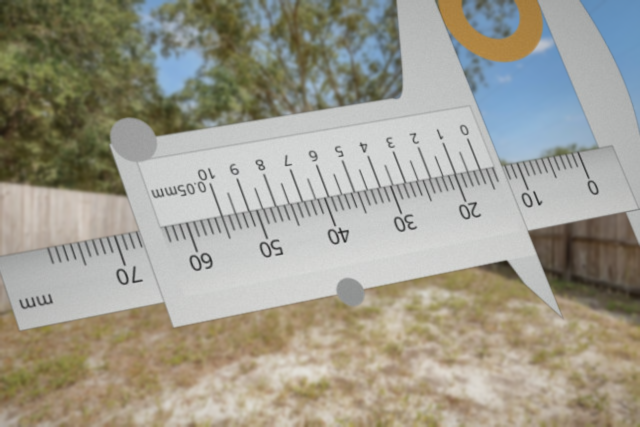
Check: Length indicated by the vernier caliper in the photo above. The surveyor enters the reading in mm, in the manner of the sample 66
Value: 16.0
